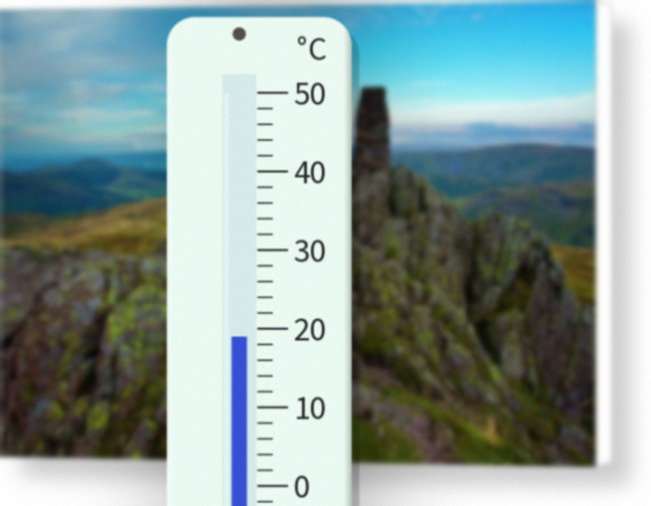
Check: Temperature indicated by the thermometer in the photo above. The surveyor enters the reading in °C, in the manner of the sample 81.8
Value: 19
